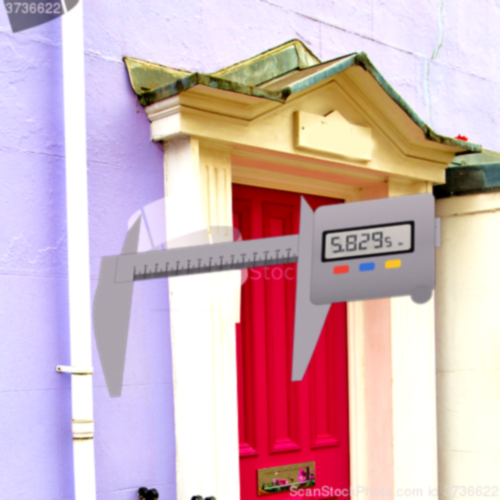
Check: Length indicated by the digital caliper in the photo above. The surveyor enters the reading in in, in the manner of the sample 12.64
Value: 5.8295
